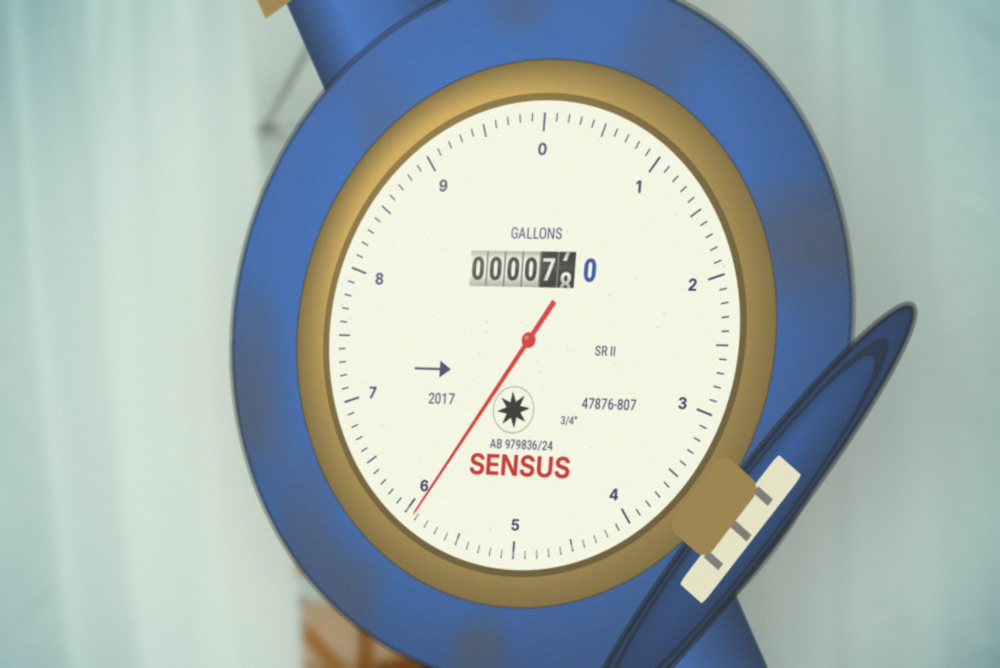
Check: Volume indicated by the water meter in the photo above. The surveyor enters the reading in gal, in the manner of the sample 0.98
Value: 775.9
